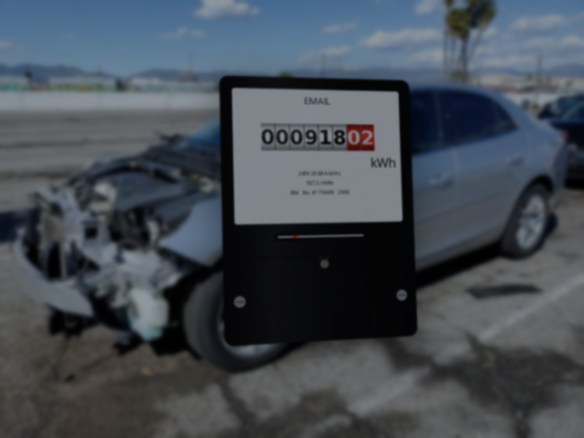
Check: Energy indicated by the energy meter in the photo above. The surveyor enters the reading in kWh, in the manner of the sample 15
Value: 918.02
